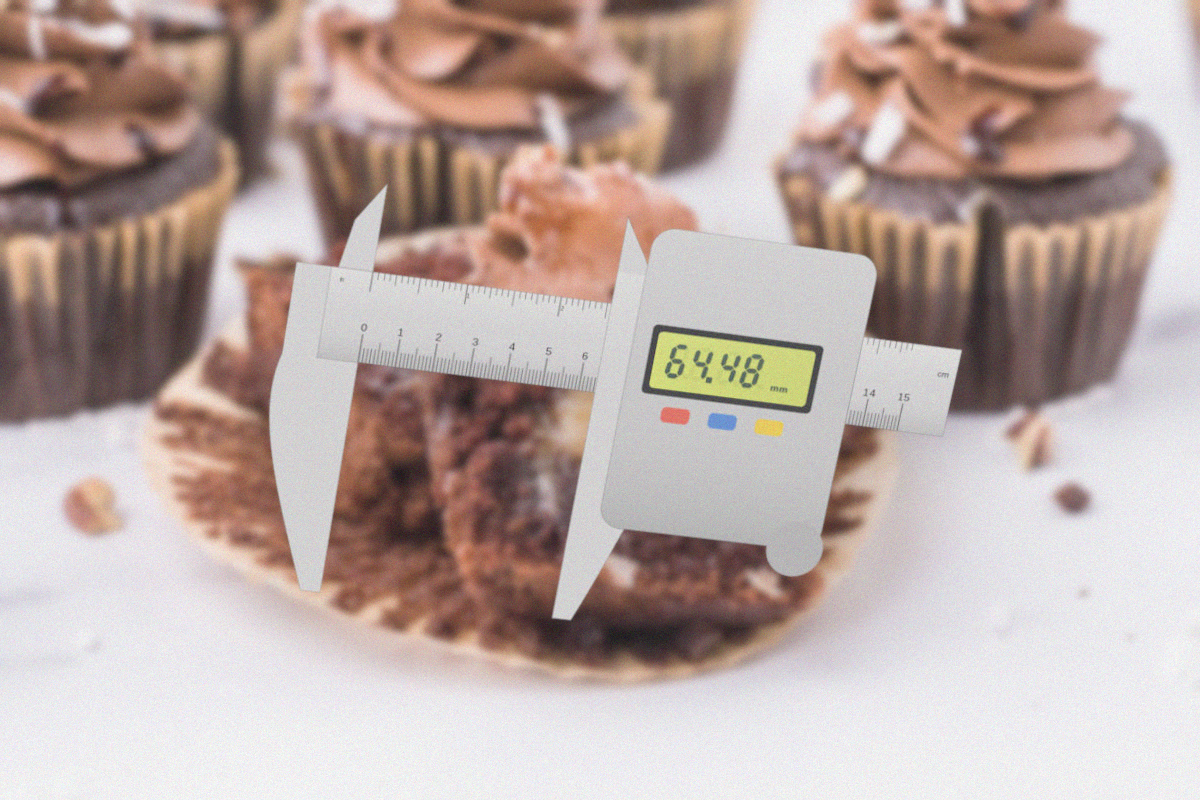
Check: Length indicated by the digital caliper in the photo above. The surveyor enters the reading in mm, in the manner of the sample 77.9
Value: 64.48
